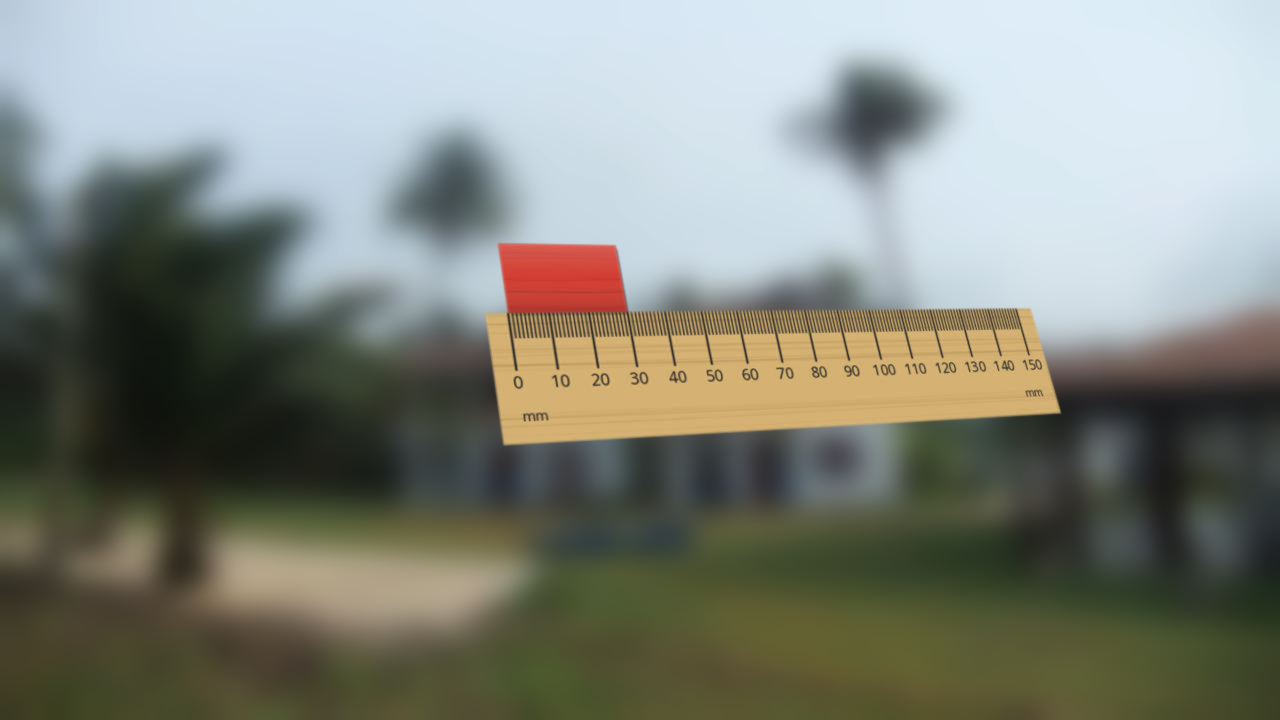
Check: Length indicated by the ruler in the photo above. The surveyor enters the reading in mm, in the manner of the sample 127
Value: 30
